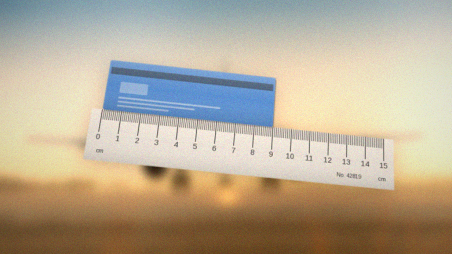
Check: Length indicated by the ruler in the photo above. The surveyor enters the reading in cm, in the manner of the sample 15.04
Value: 9
